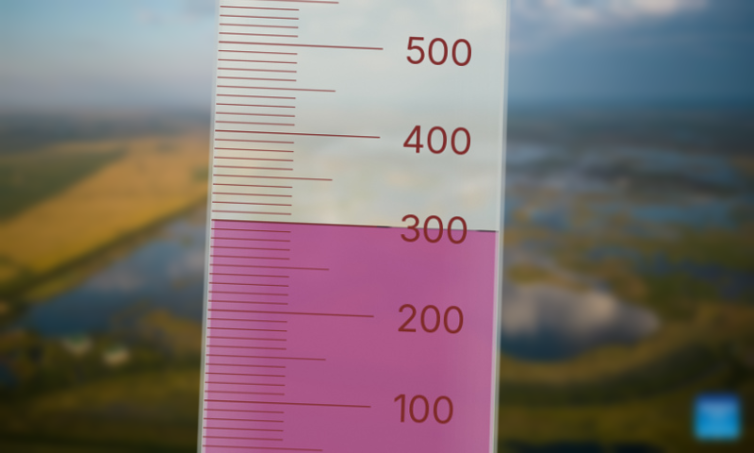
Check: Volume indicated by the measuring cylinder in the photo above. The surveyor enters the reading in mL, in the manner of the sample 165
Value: 300
